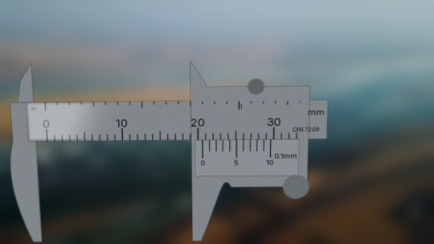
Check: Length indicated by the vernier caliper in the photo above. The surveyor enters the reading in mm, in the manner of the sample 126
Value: 20.6
